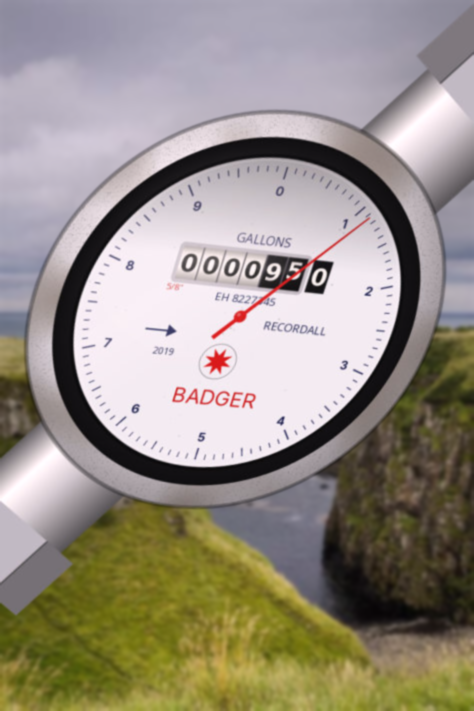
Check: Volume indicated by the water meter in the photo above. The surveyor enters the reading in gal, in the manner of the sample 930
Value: 951.1
